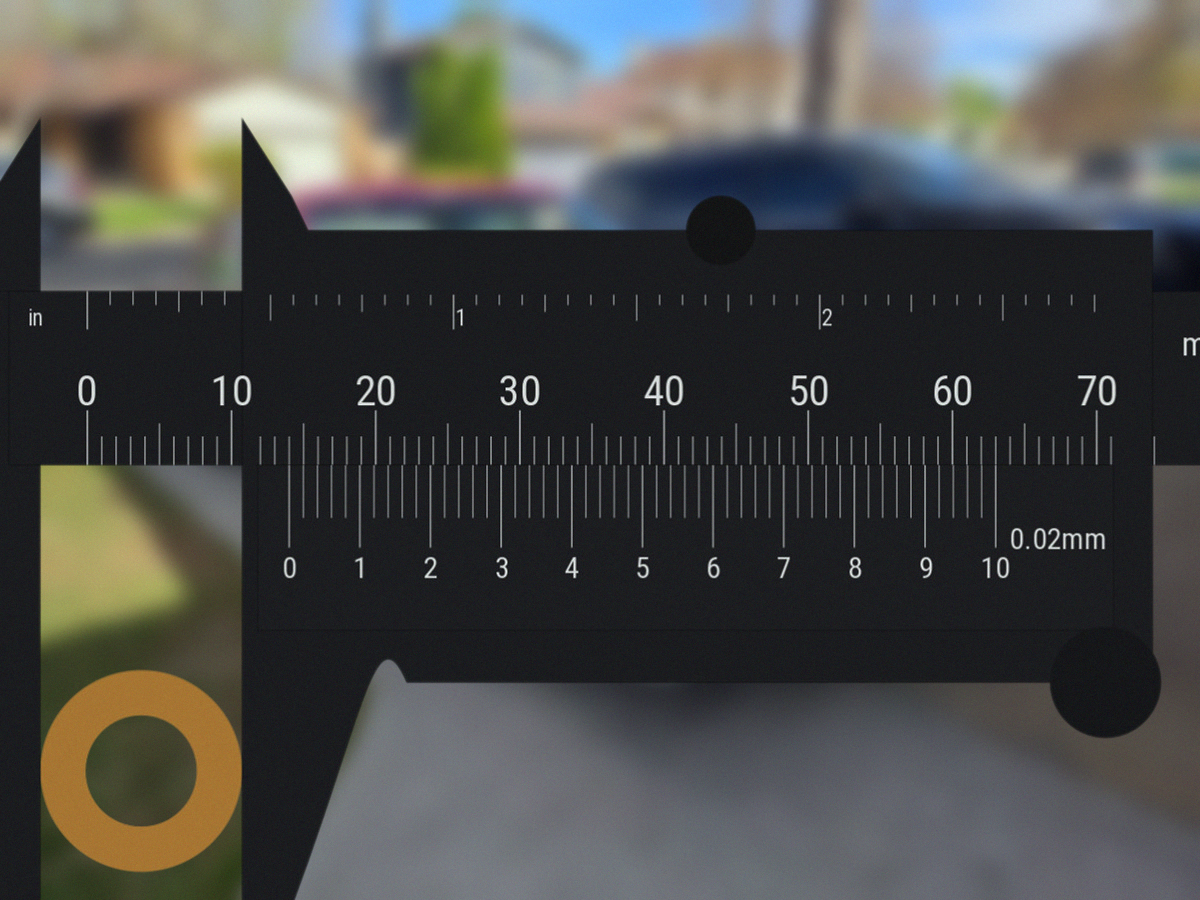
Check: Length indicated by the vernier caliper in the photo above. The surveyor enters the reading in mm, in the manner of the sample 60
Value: 14.0
